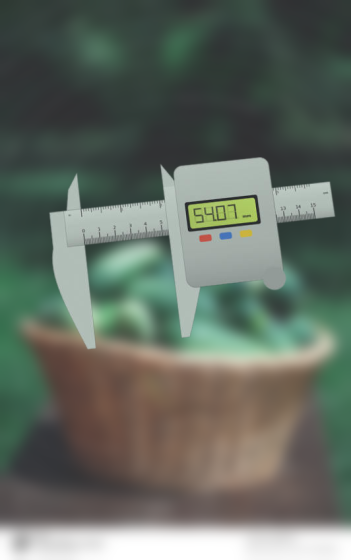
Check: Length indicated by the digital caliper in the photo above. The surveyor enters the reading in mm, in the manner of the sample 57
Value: 54.07
